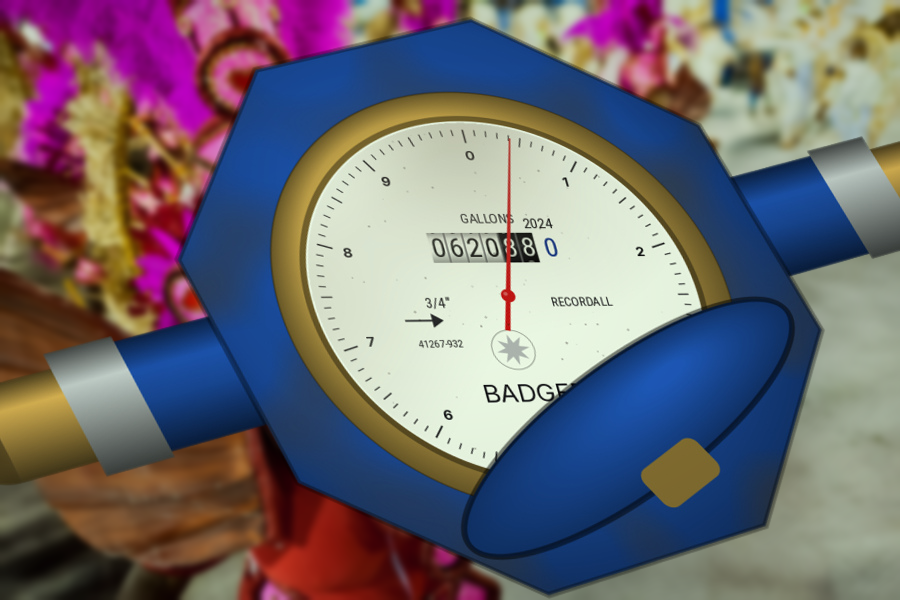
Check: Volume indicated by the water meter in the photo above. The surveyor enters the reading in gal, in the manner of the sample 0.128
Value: 620880.4
